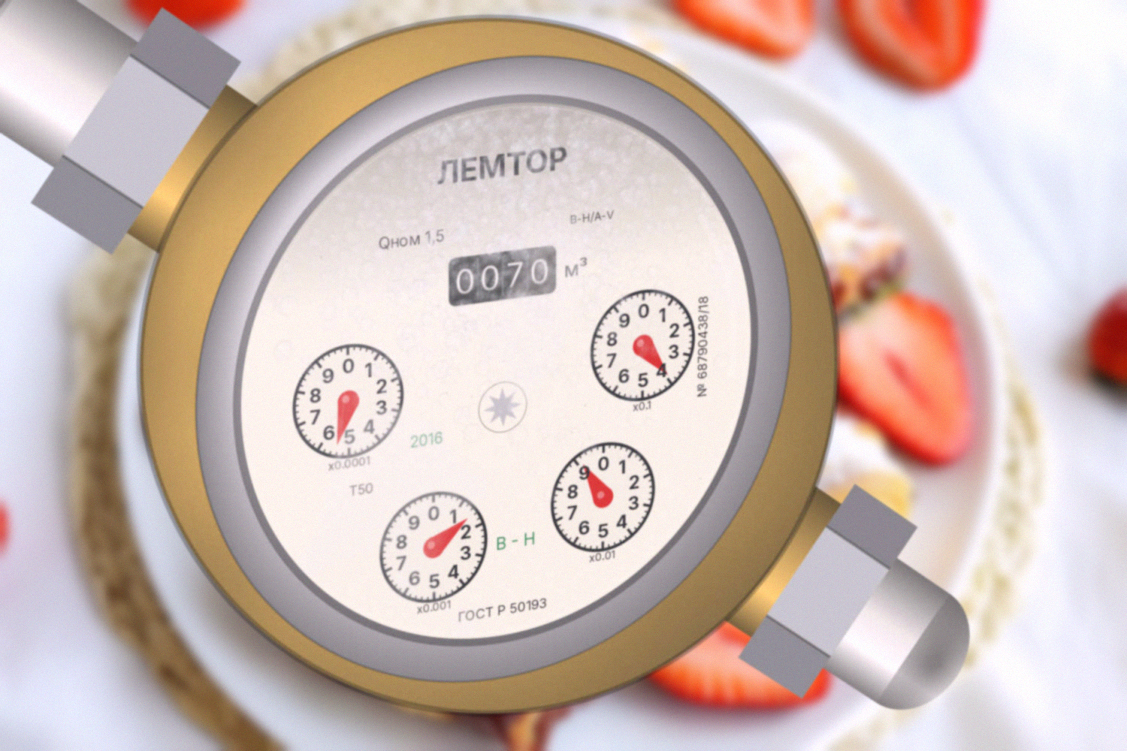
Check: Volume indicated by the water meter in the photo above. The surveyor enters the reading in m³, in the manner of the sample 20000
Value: 70.3915
